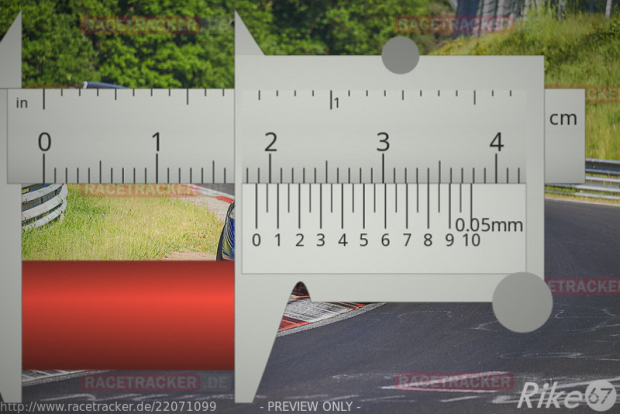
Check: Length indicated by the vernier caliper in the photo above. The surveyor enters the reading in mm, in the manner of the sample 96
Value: 18.8
